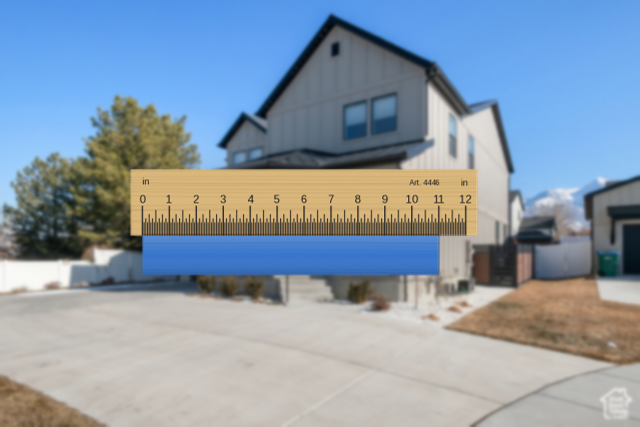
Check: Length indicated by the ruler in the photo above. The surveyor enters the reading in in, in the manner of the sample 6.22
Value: 11
